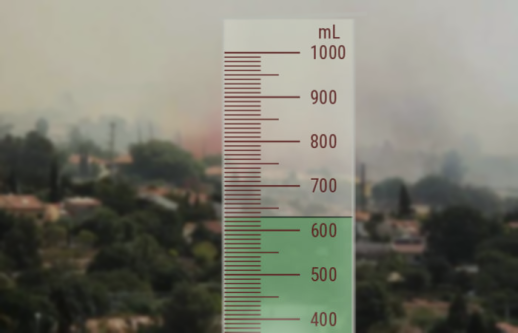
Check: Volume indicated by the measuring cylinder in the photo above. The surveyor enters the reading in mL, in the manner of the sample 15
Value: 630
